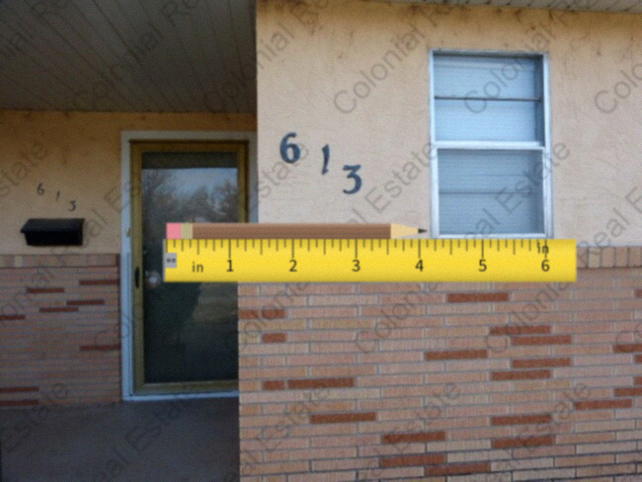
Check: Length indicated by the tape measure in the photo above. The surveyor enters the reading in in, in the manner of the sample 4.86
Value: 4.125
